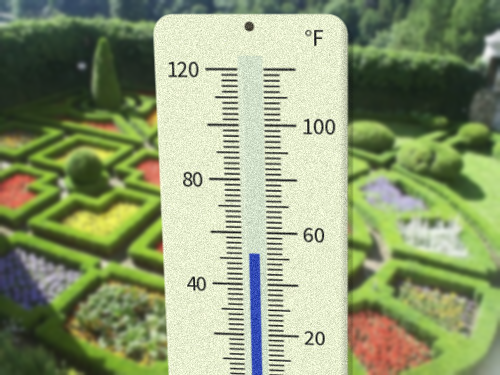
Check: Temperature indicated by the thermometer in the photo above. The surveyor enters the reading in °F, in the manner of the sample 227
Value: 52
